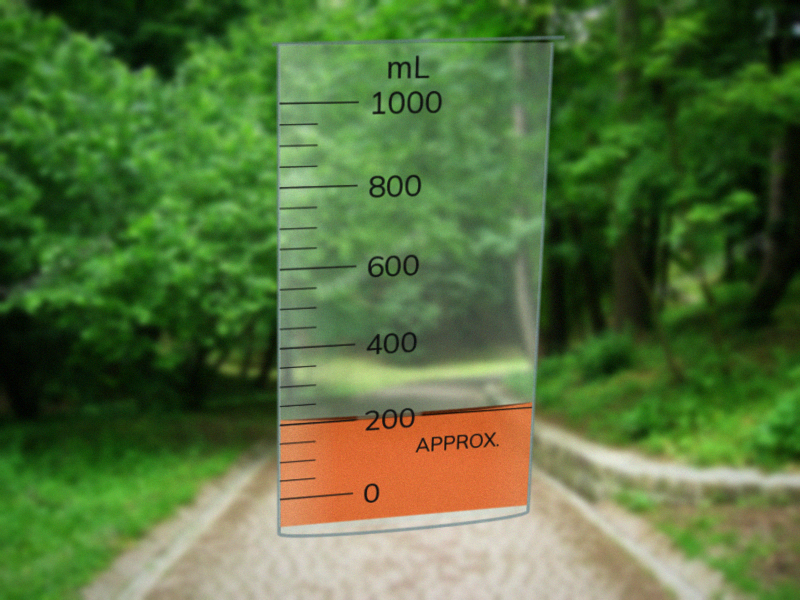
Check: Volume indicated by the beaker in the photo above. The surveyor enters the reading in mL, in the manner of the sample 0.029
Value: 200
